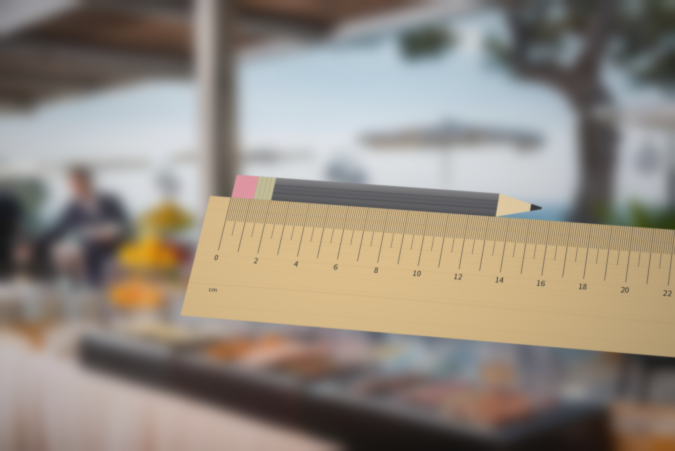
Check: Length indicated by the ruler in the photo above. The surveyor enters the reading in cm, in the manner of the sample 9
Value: 15.5
